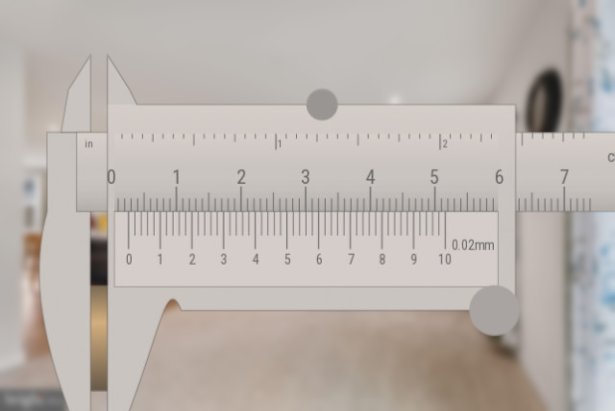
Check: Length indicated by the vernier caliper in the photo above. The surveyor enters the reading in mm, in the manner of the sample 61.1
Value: 2.6
